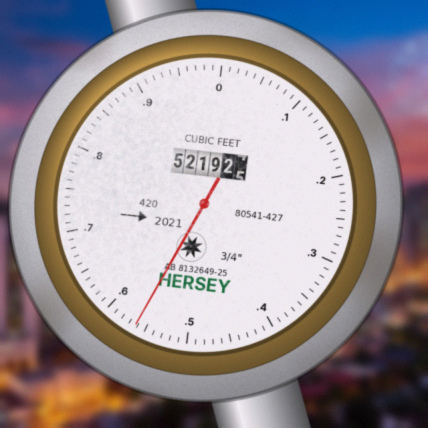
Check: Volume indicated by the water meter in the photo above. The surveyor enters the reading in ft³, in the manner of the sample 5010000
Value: 521924.56
